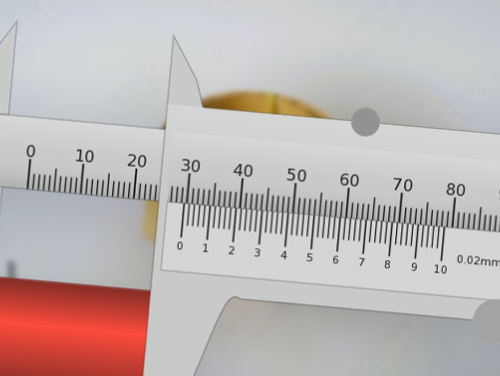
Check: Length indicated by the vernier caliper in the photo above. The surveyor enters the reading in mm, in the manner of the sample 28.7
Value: 29.5
